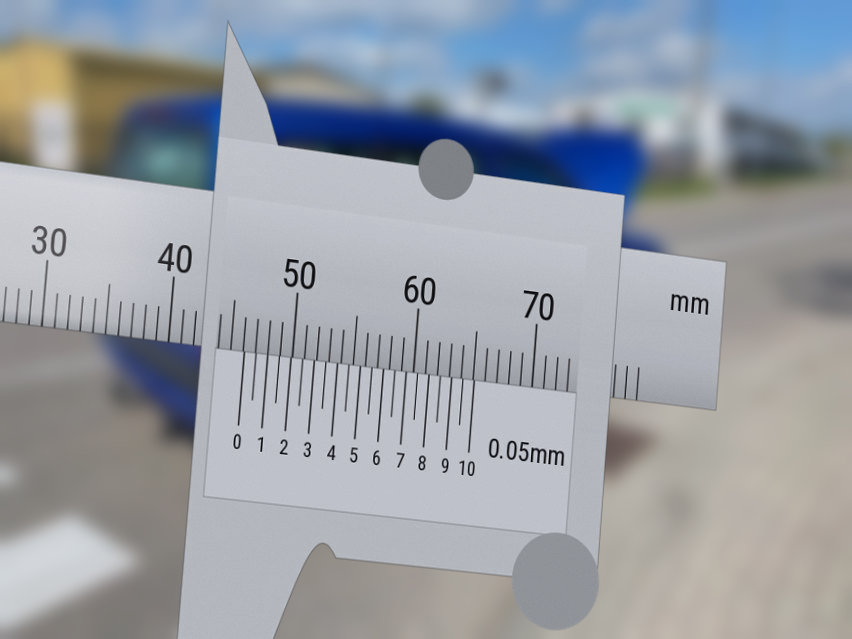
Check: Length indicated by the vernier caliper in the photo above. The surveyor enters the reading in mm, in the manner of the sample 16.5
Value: 46.1
